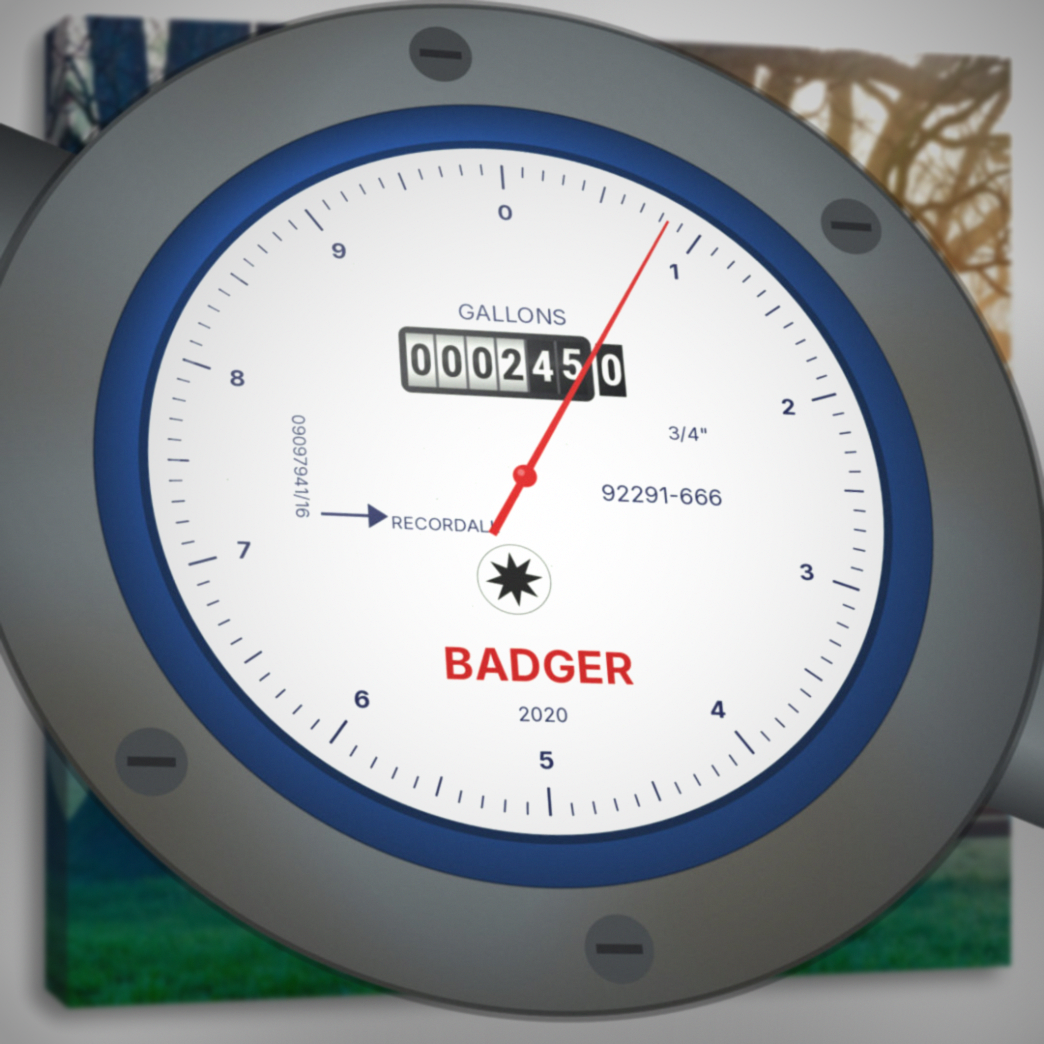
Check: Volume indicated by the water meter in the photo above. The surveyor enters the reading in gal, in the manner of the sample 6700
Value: 2450.8
